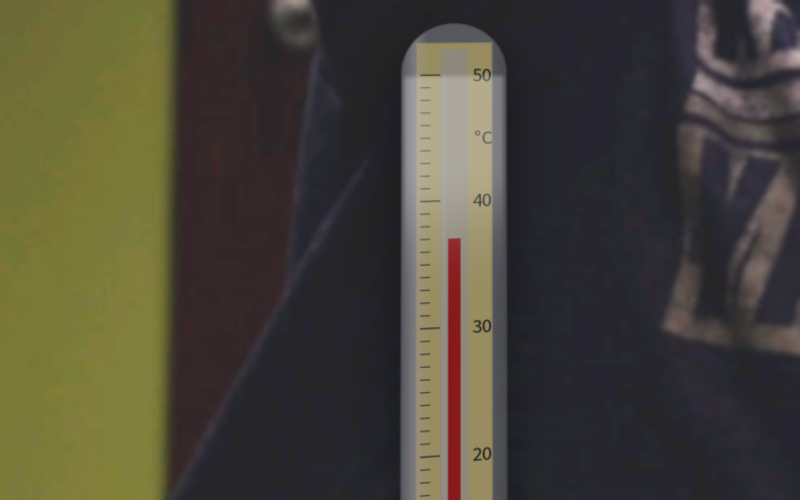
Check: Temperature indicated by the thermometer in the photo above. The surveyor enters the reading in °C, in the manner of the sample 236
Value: 37
